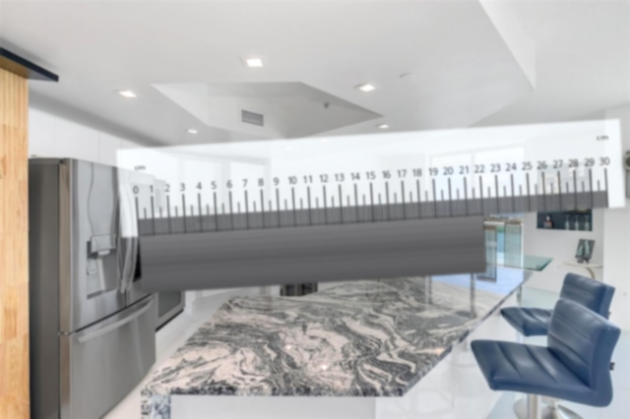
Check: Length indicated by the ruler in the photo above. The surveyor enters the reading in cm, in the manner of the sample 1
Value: 22
